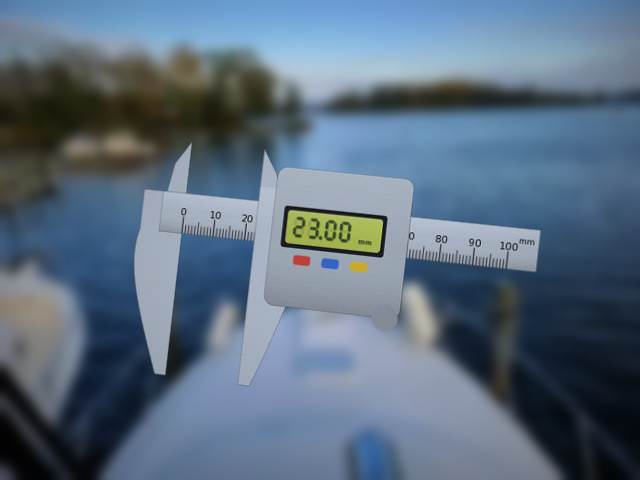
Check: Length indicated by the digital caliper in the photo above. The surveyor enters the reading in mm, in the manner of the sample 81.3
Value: 23.00
